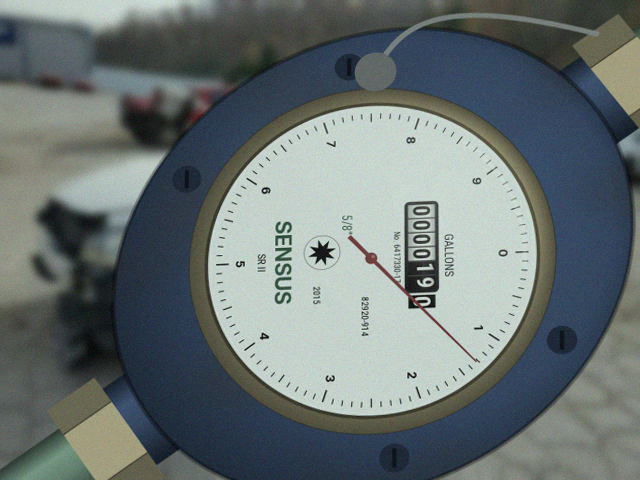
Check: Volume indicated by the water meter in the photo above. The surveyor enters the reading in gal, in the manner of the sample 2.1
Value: 191.3
